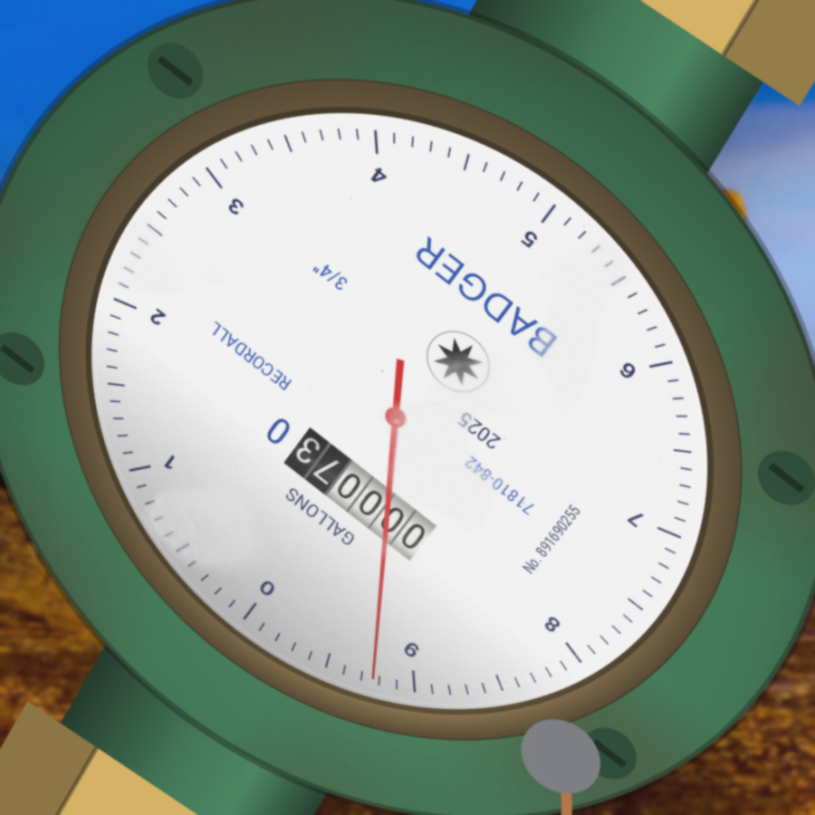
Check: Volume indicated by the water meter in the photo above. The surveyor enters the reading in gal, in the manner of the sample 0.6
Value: 729.2
